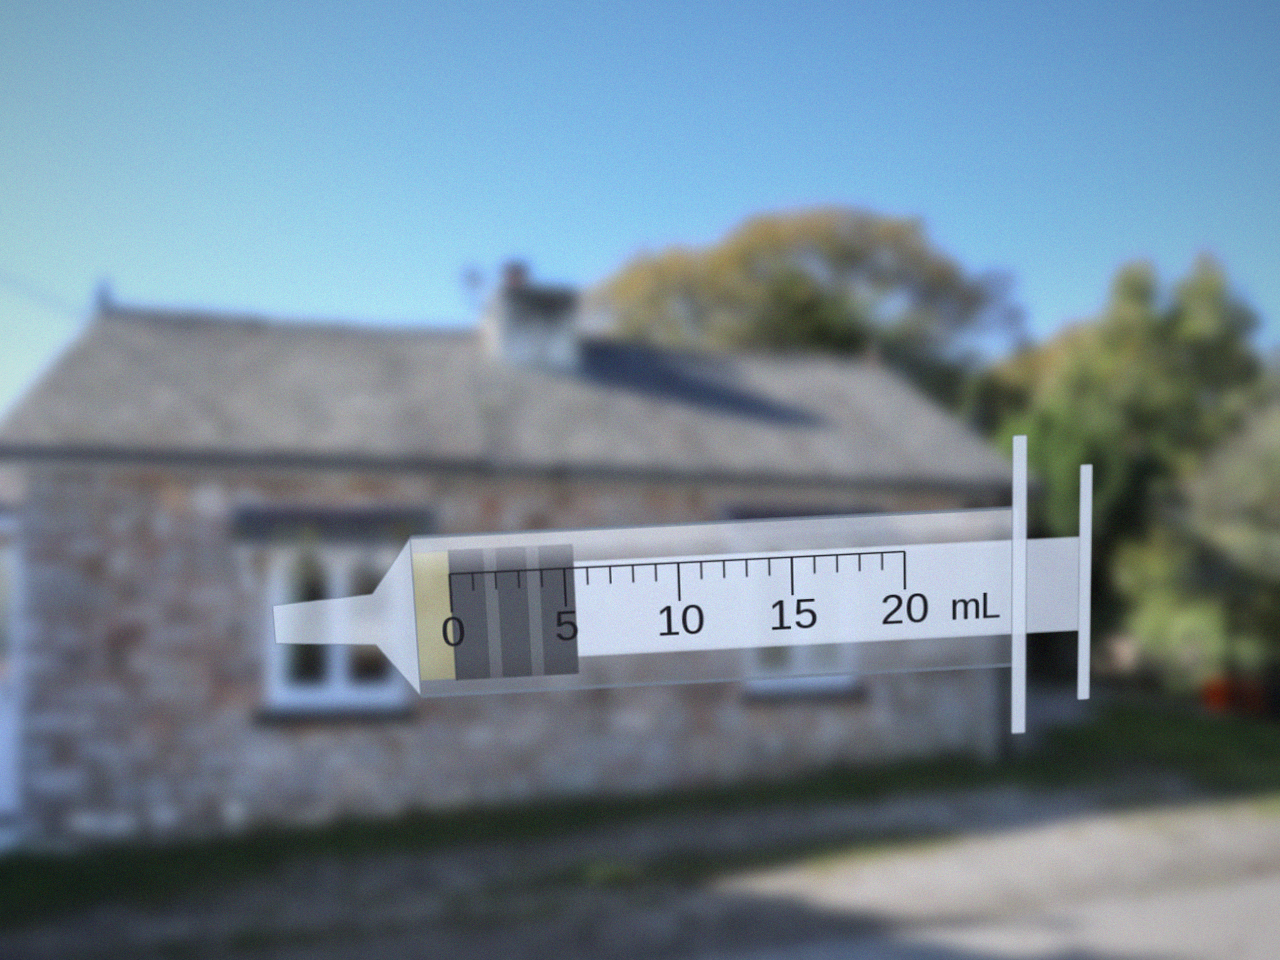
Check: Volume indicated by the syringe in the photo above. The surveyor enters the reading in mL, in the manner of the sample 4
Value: 0
